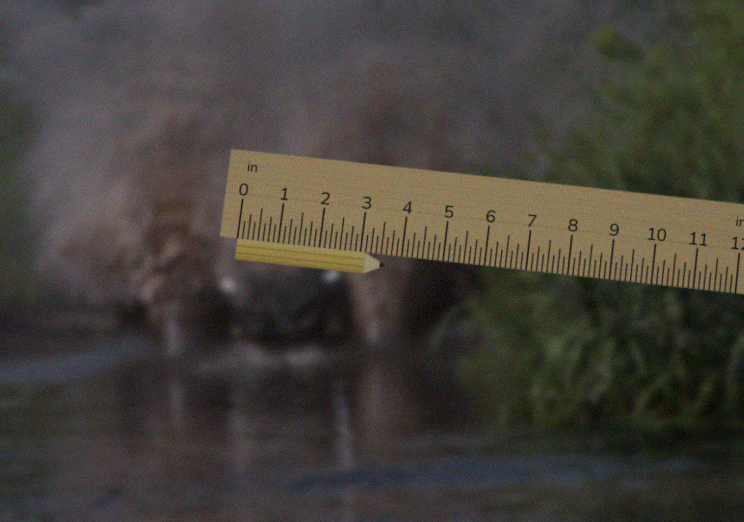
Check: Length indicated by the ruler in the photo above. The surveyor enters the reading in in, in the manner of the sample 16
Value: 3.625
